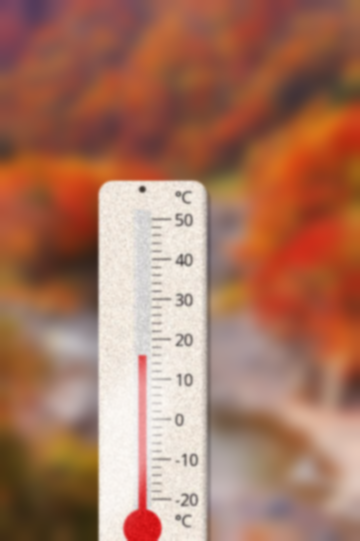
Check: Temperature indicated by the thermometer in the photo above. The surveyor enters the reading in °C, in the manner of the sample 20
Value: 16
